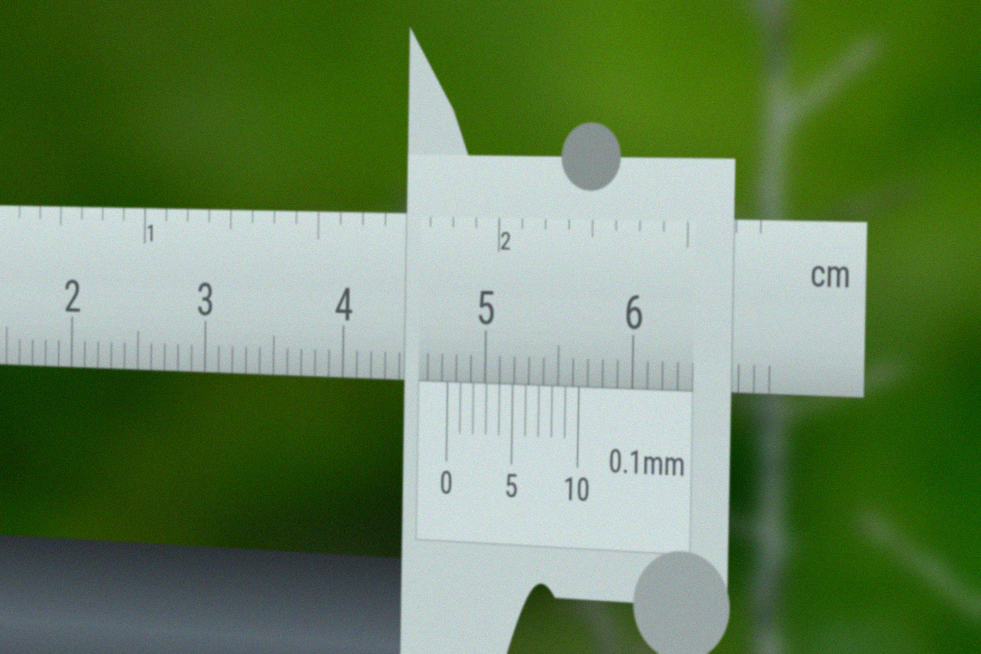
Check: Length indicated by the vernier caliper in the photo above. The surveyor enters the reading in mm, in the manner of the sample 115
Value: 47.4
